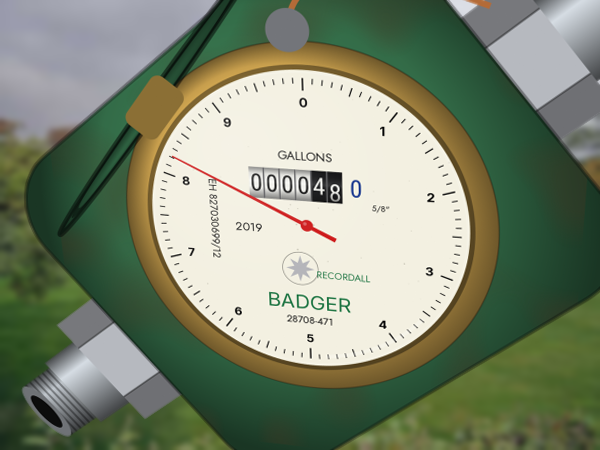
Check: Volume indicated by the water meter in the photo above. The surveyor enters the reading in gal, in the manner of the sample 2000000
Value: 478.2
